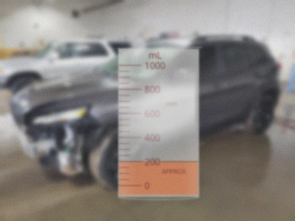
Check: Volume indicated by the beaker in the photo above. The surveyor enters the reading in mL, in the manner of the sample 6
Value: 200
